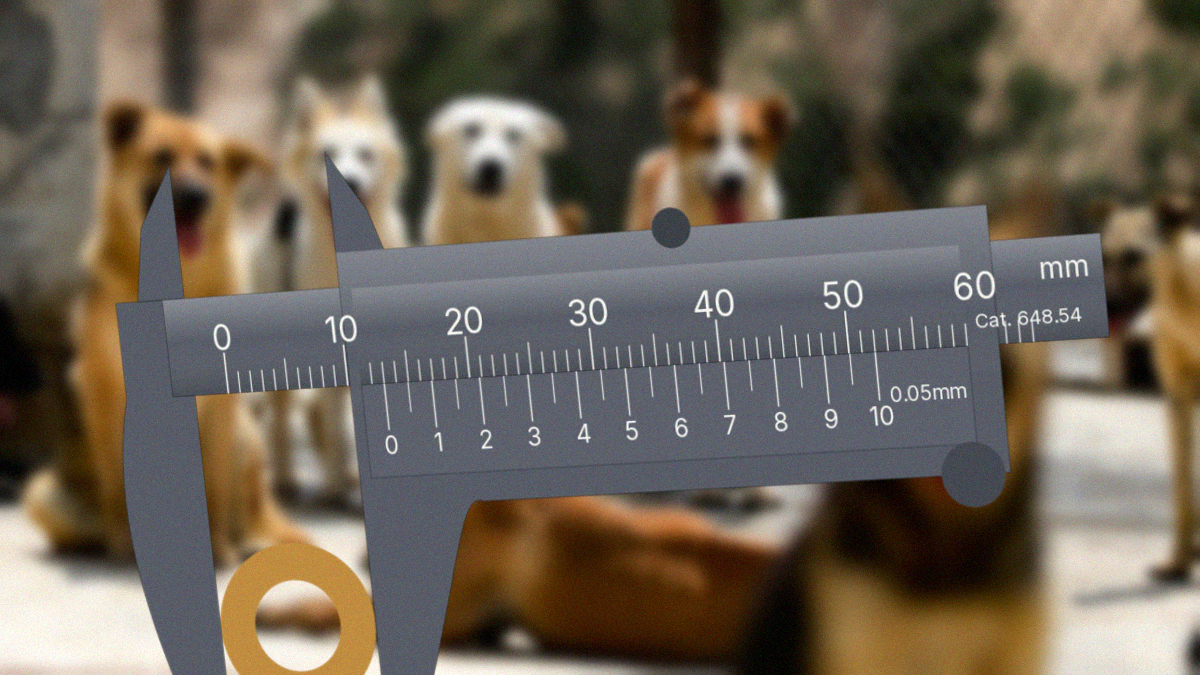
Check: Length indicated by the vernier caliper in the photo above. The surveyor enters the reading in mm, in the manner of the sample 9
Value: 13.0
